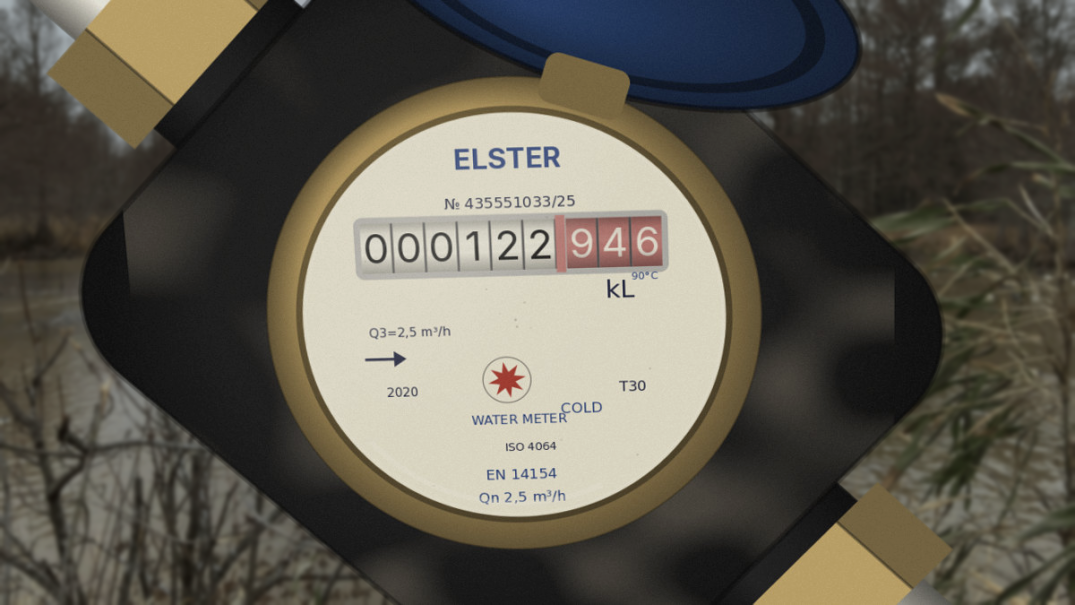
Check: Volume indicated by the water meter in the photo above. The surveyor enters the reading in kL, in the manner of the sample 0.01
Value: 122.946
